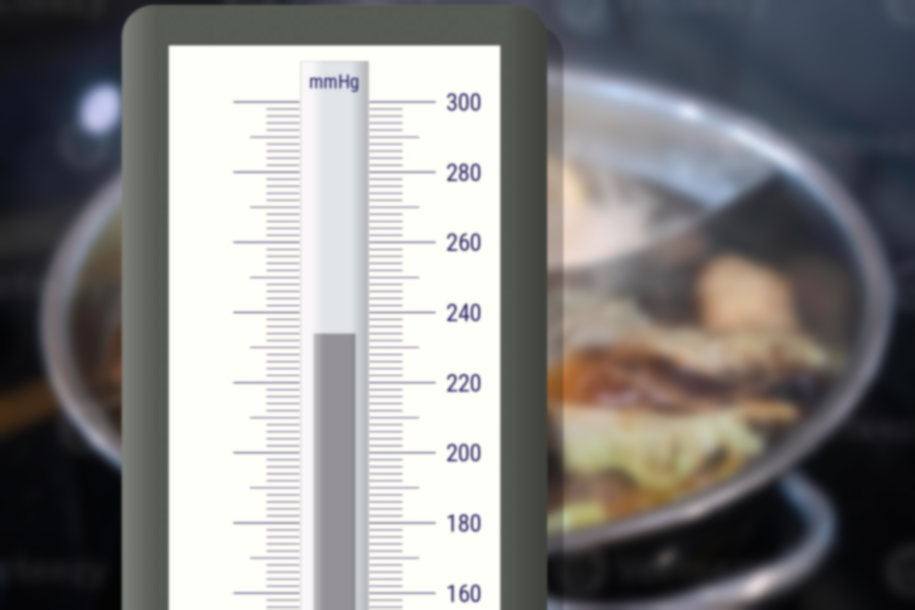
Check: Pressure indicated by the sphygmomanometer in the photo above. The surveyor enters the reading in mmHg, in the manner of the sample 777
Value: 234
